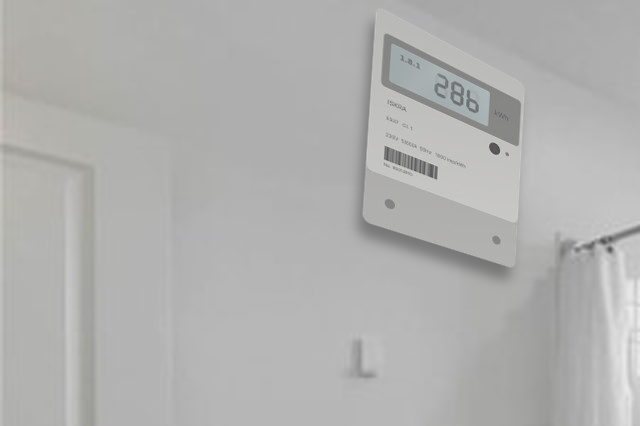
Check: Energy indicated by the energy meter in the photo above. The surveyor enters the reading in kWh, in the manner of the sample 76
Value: 286
